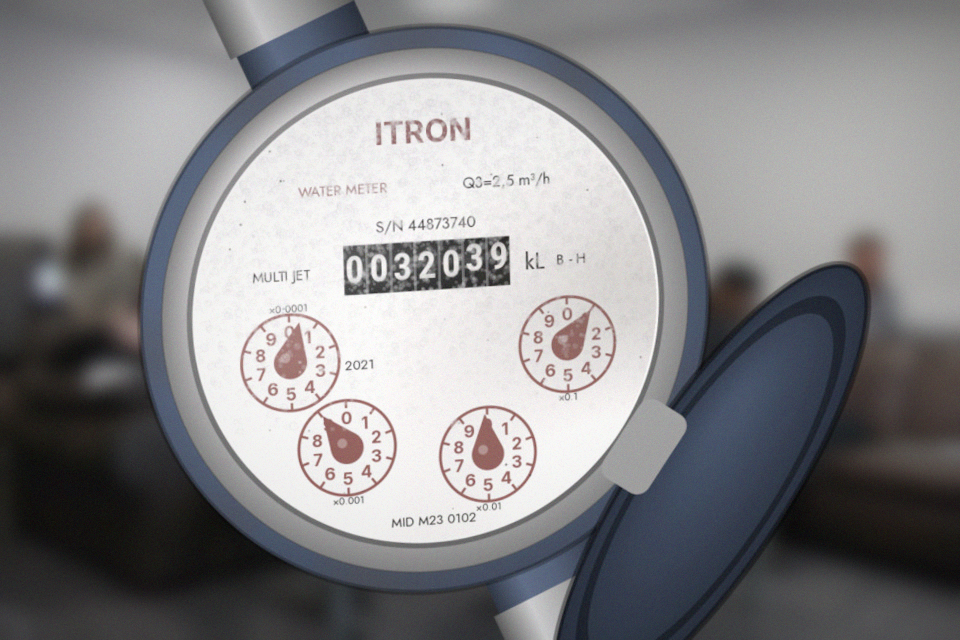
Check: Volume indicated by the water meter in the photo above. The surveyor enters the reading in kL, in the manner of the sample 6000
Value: 32039.0990
